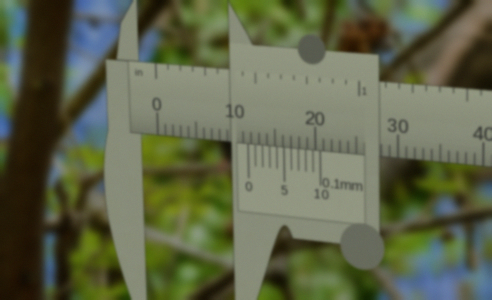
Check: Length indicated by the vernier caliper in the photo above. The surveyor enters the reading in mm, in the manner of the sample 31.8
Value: 11.6
